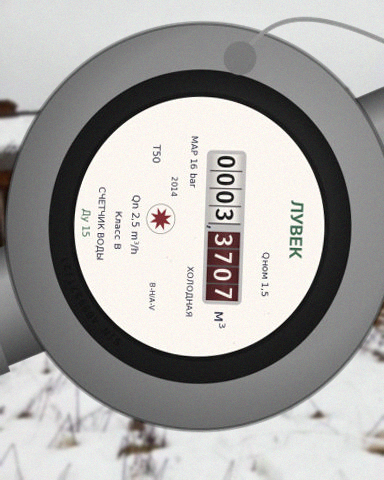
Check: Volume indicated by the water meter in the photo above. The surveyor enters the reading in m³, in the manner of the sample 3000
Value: 3.3707
